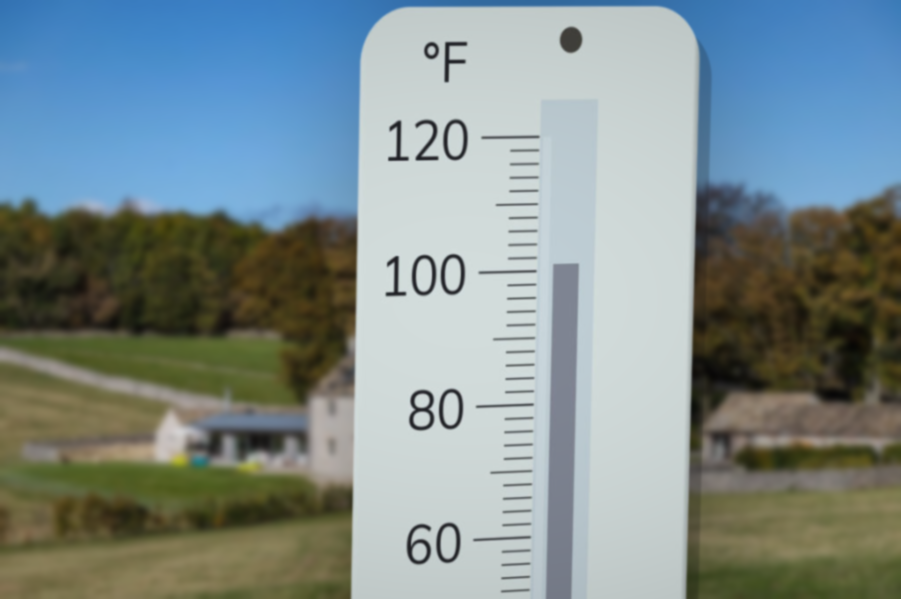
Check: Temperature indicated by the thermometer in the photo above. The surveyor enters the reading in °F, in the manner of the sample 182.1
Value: 101
